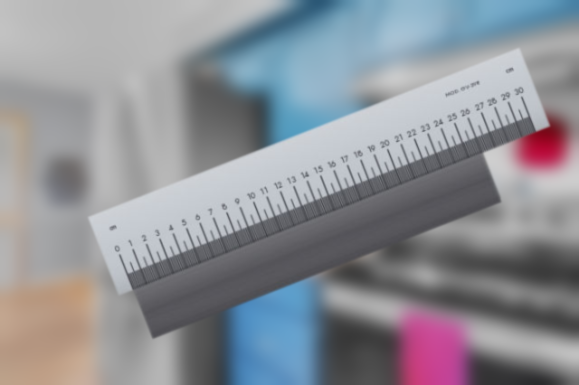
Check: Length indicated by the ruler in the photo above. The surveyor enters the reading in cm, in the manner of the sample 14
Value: 26
